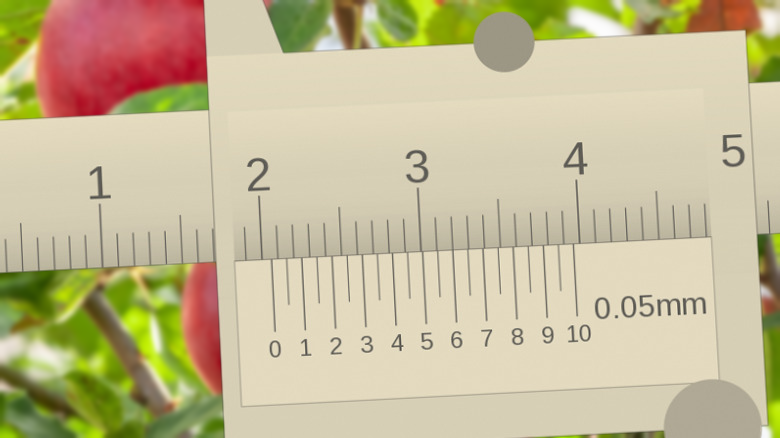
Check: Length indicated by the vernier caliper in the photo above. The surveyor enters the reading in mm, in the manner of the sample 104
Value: 20.6
